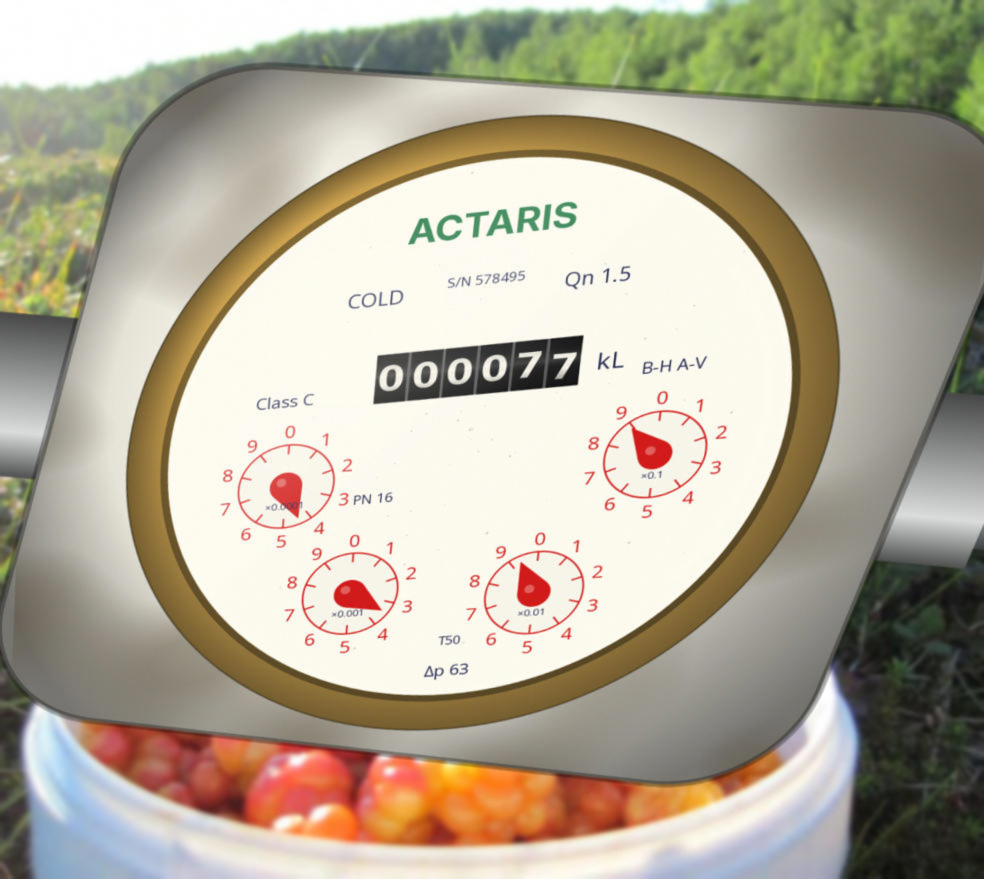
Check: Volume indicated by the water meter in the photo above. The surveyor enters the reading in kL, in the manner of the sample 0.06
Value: 76.8934
